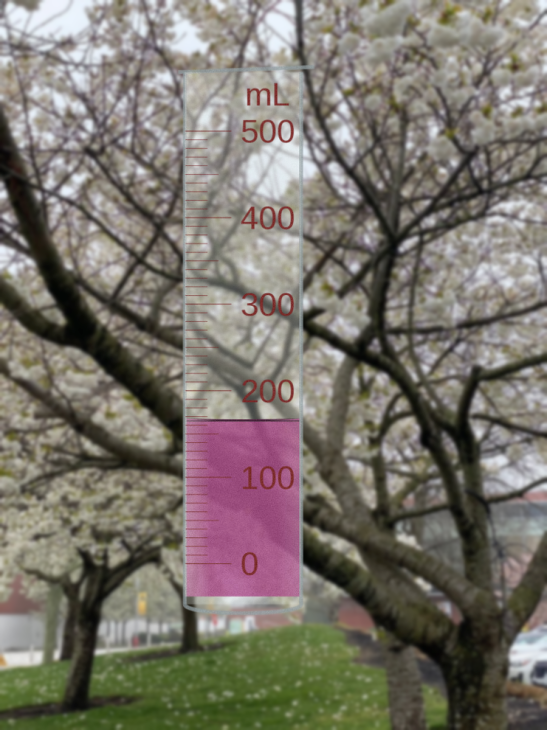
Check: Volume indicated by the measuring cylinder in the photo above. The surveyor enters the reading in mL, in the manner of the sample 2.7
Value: 165
